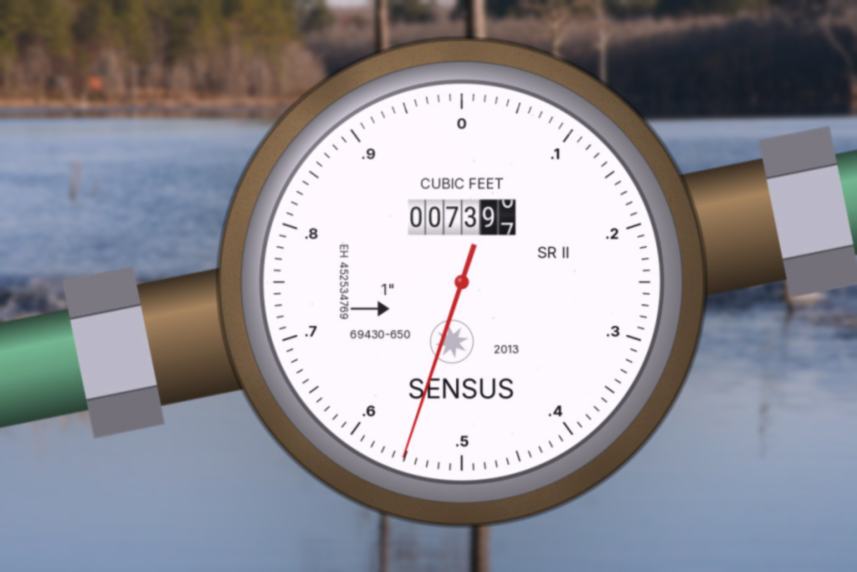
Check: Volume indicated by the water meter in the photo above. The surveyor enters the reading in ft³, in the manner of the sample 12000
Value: 7396.55
